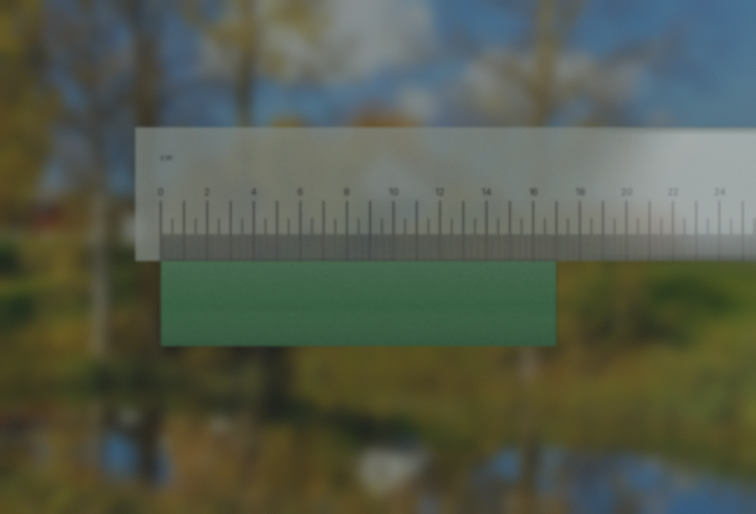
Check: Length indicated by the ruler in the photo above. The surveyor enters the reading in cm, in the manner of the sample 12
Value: 17
